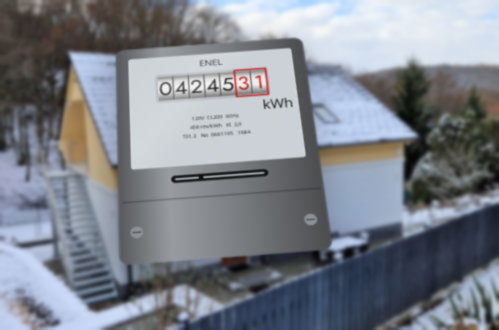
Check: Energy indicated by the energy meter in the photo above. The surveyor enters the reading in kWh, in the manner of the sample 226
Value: 4245.31
